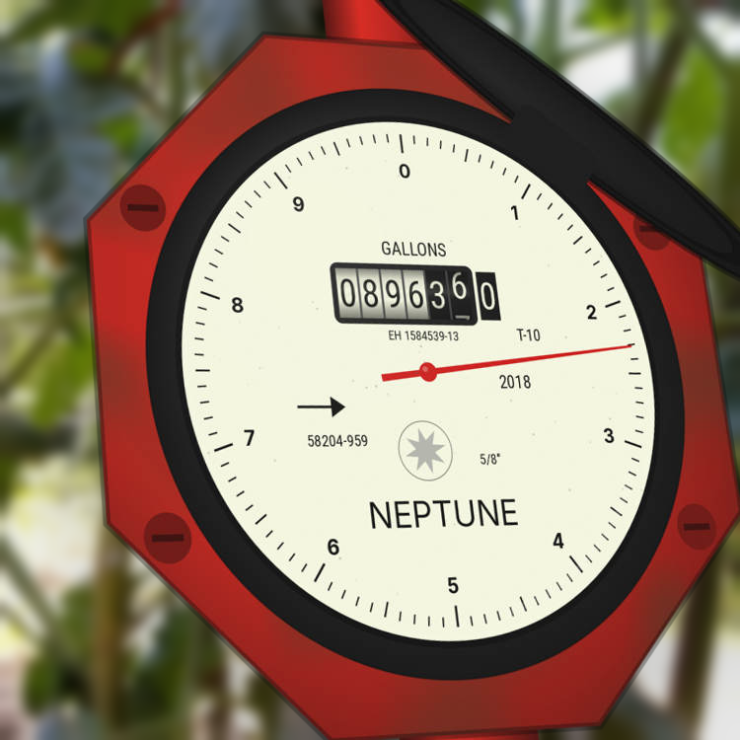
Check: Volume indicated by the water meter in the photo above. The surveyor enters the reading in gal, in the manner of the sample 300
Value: 896362.3
